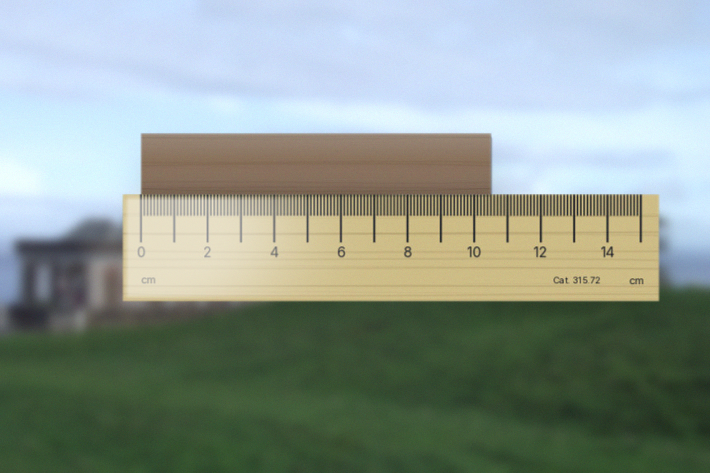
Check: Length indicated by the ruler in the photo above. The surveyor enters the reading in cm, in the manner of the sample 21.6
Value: 10.5
